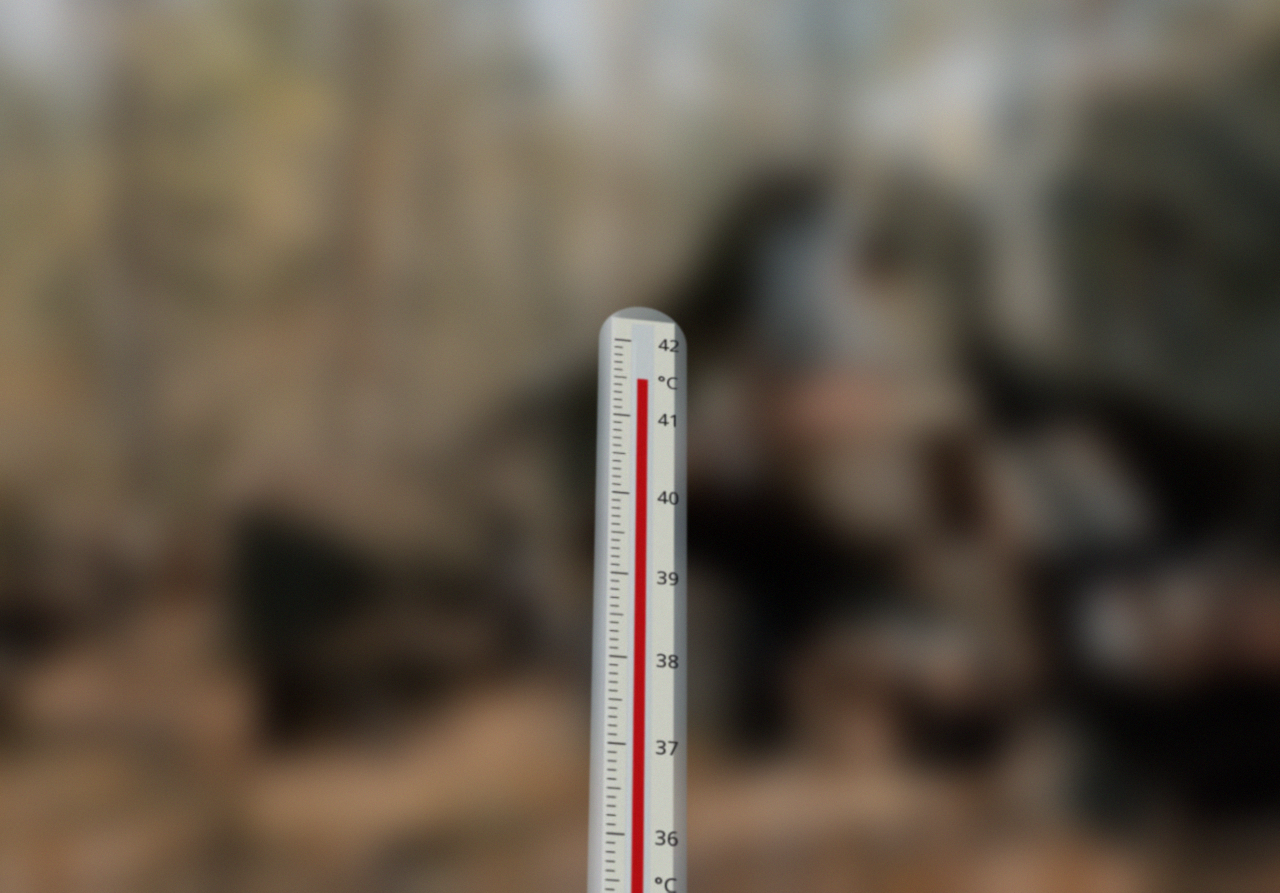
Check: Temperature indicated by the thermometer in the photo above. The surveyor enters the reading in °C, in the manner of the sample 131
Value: 41.5
